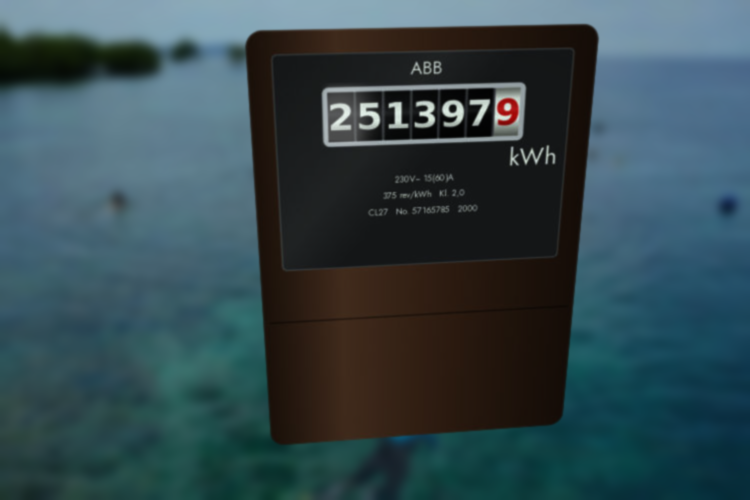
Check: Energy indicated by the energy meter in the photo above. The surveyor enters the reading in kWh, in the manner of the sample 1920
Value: 251397.9
